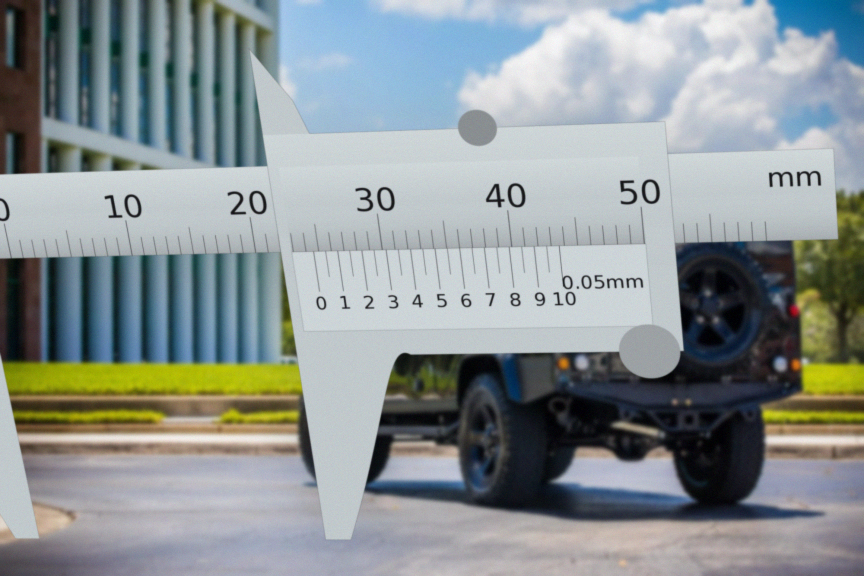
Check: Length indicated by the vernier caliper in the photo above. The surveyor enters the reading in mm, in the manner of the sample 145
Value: 24.6
